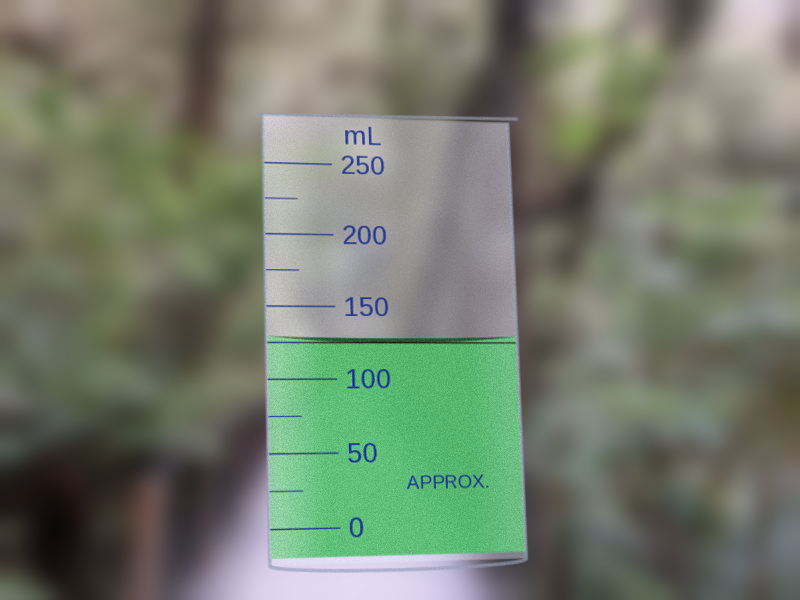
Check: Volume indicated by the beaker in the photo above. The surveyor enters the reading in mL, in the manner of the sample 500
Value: 125
